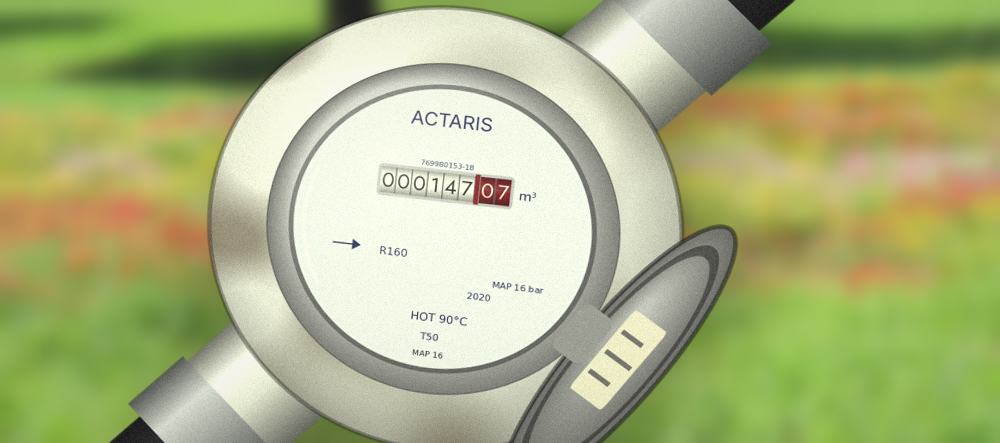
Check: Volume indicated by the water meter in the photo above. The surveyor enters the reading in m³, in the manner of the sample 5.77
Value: 147.07
